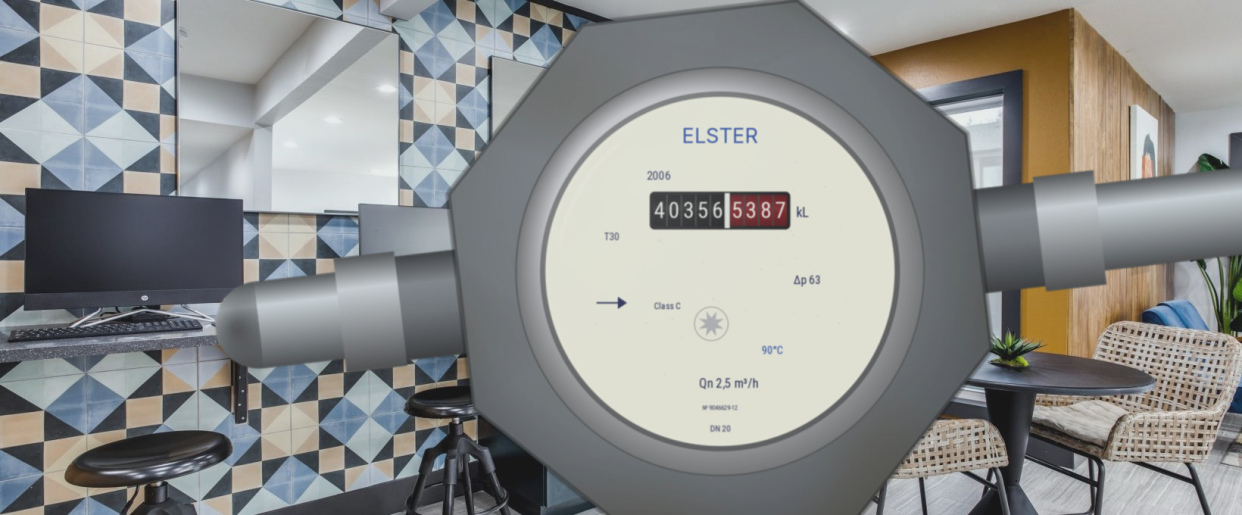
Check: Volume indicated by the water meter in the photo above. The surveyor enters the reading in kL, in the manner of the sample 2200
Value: 40356.5387
